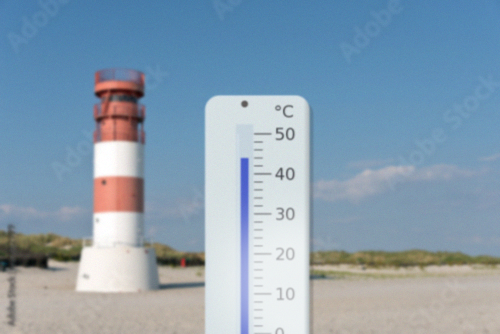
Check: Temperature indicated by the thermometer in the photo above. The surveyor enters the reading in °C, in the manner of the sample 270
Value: 44
